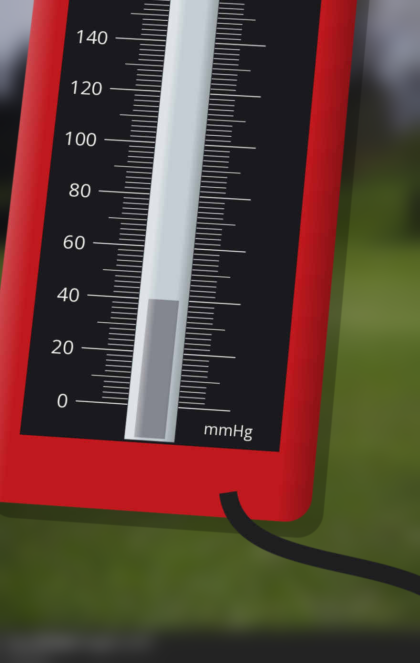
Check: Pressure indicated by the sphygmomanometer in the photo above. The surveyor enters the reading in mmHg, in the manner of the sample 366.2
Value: 40
